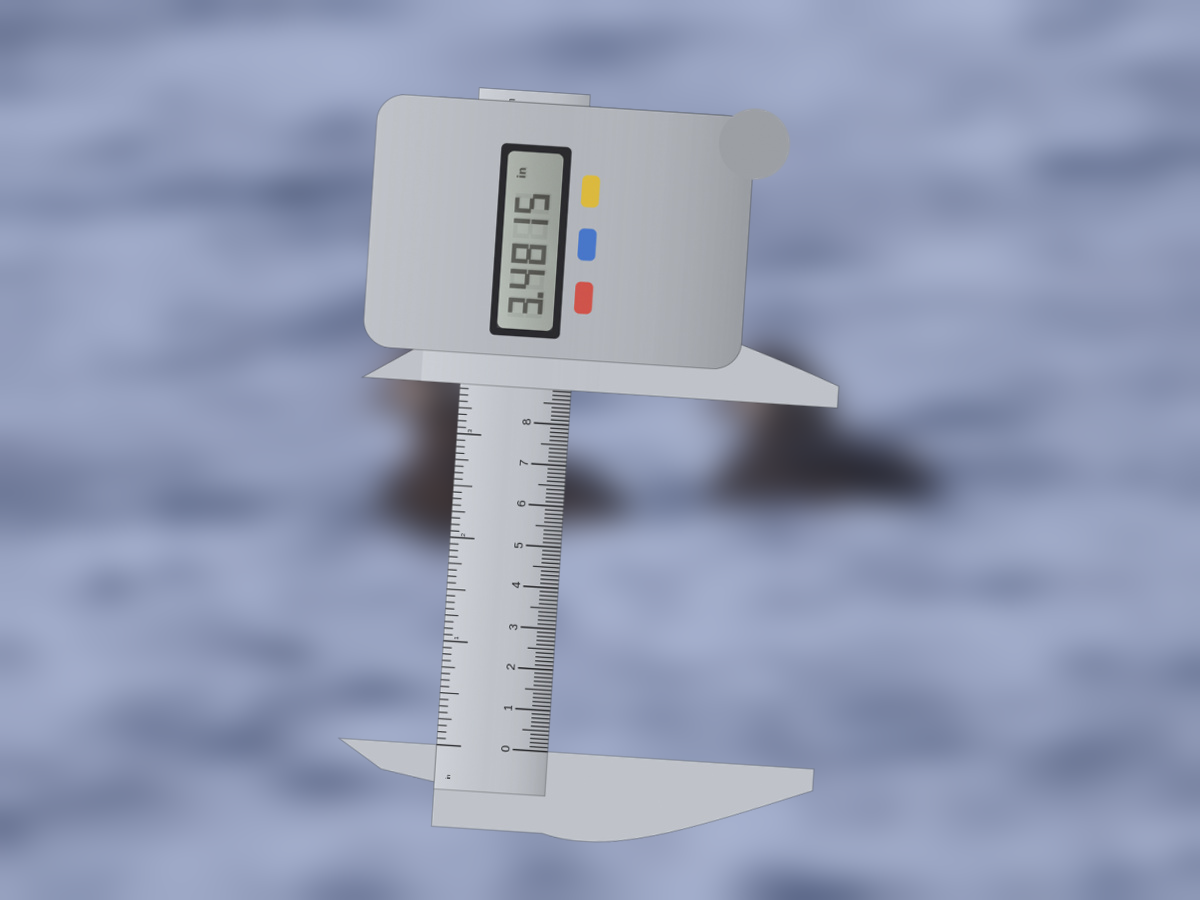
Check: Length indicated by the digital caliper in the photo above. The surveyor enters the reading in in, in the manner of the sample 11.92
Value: 3.4815
